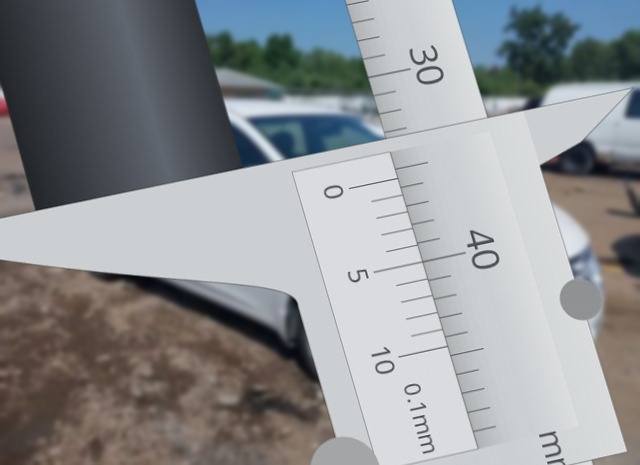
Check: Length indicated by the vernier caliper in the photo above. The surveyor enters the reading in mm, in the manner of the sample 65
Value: 35.5
